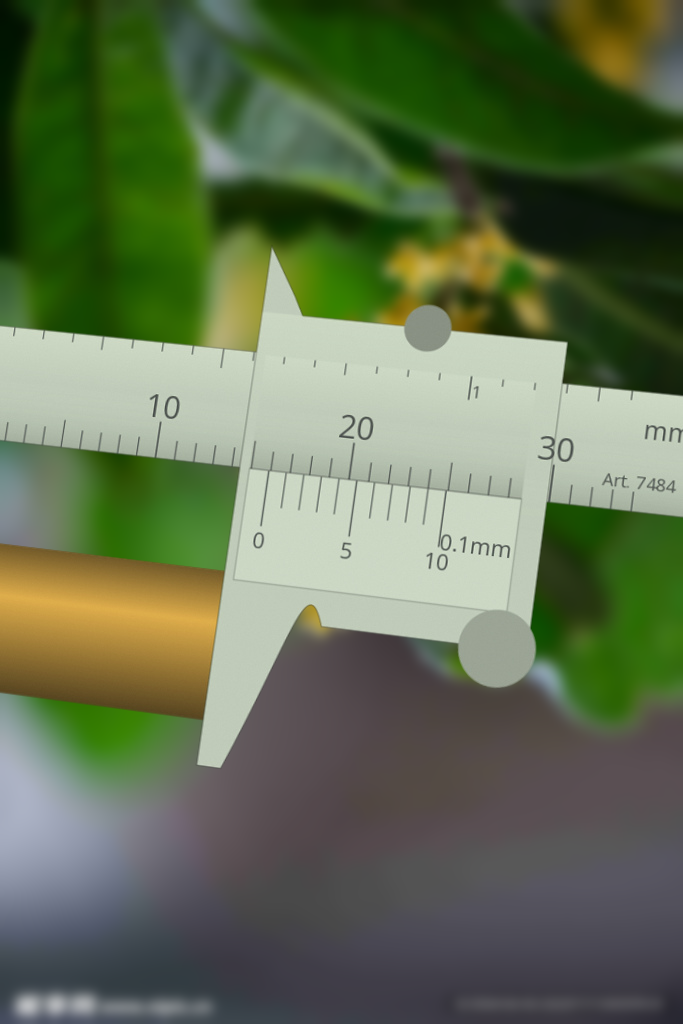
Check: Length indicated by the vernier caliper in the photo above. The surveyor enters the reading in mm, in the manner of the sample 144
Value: 15.9
